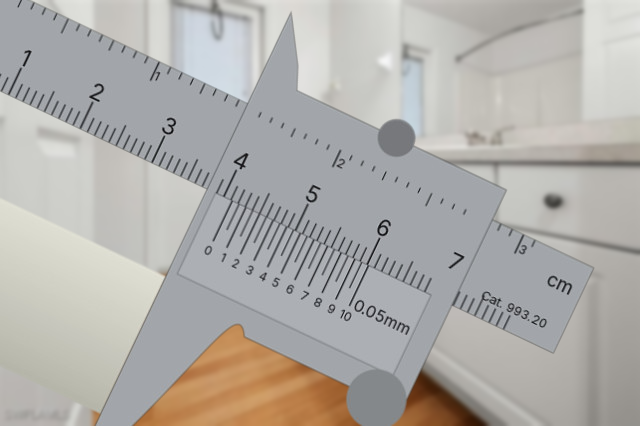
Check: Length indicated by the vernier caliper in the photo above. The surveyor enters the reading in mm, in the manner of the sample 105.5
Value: 41.2
